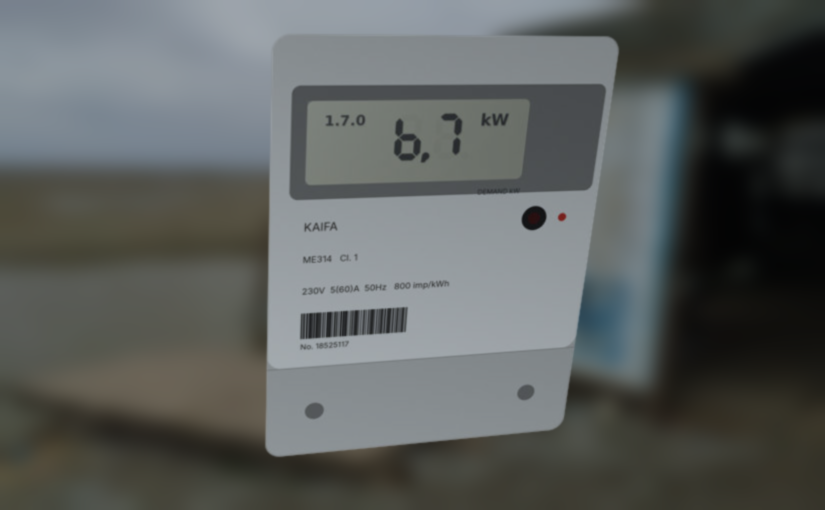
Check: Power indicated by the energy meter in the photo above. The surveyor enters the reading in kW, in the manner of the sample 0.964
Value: 6.7
